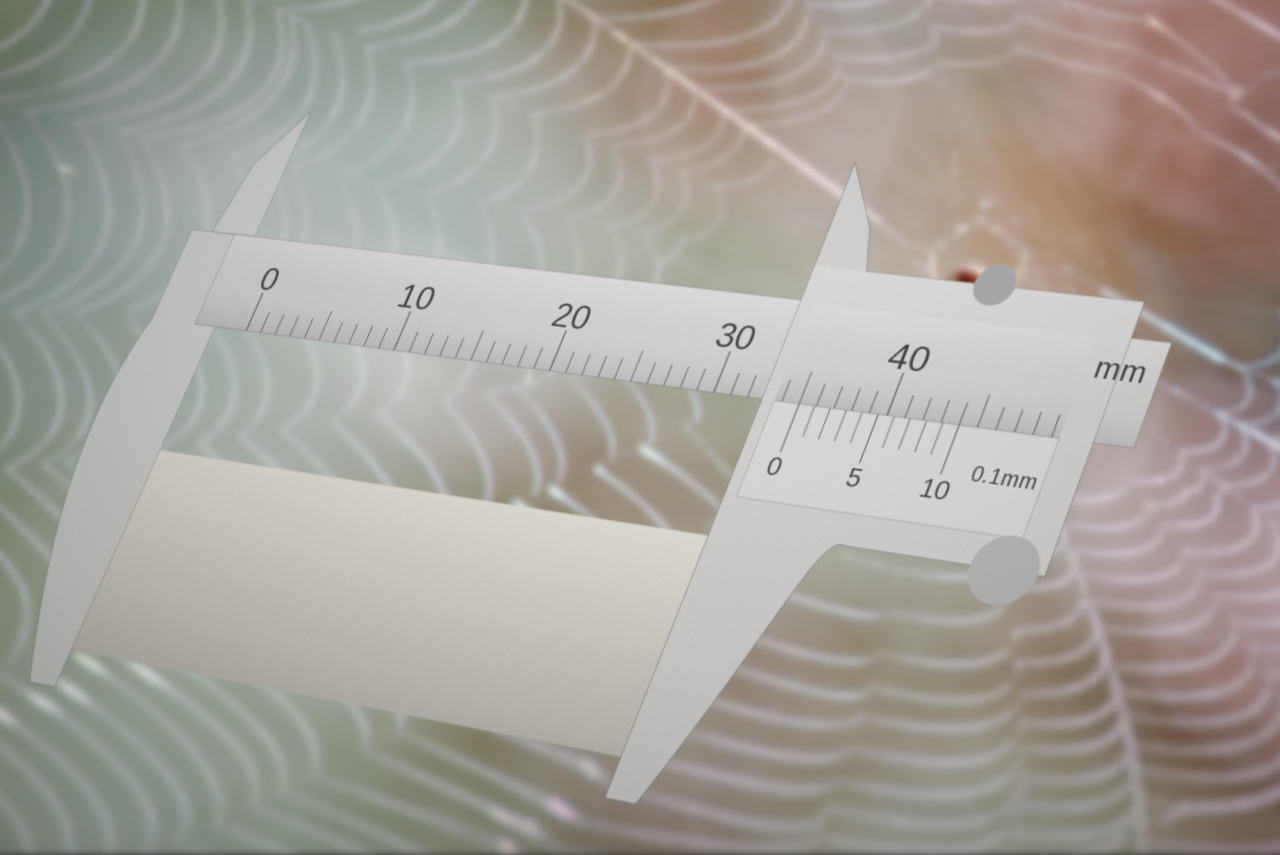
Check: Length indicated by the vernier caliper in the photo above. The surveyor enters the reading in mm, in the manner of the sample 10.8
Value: 35.0
